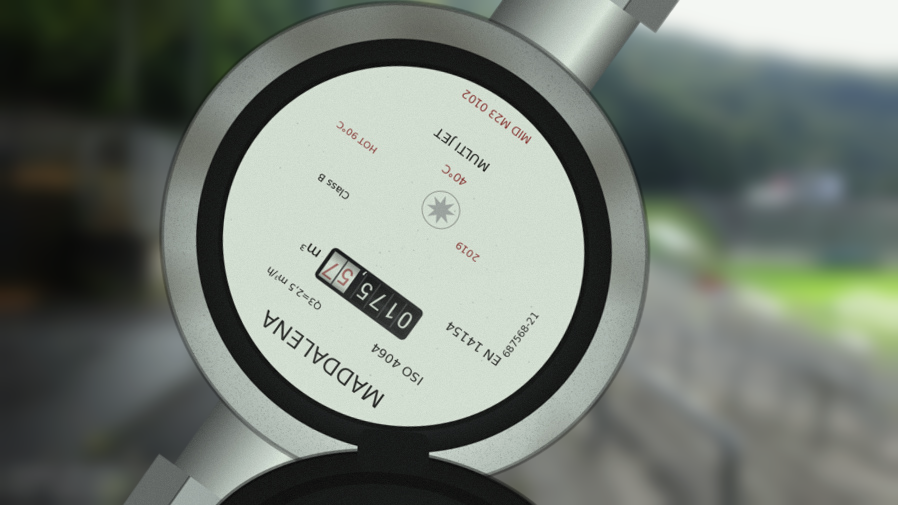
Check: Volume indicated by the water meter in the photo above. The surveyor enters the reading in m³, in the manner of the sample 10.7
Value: 175.57
